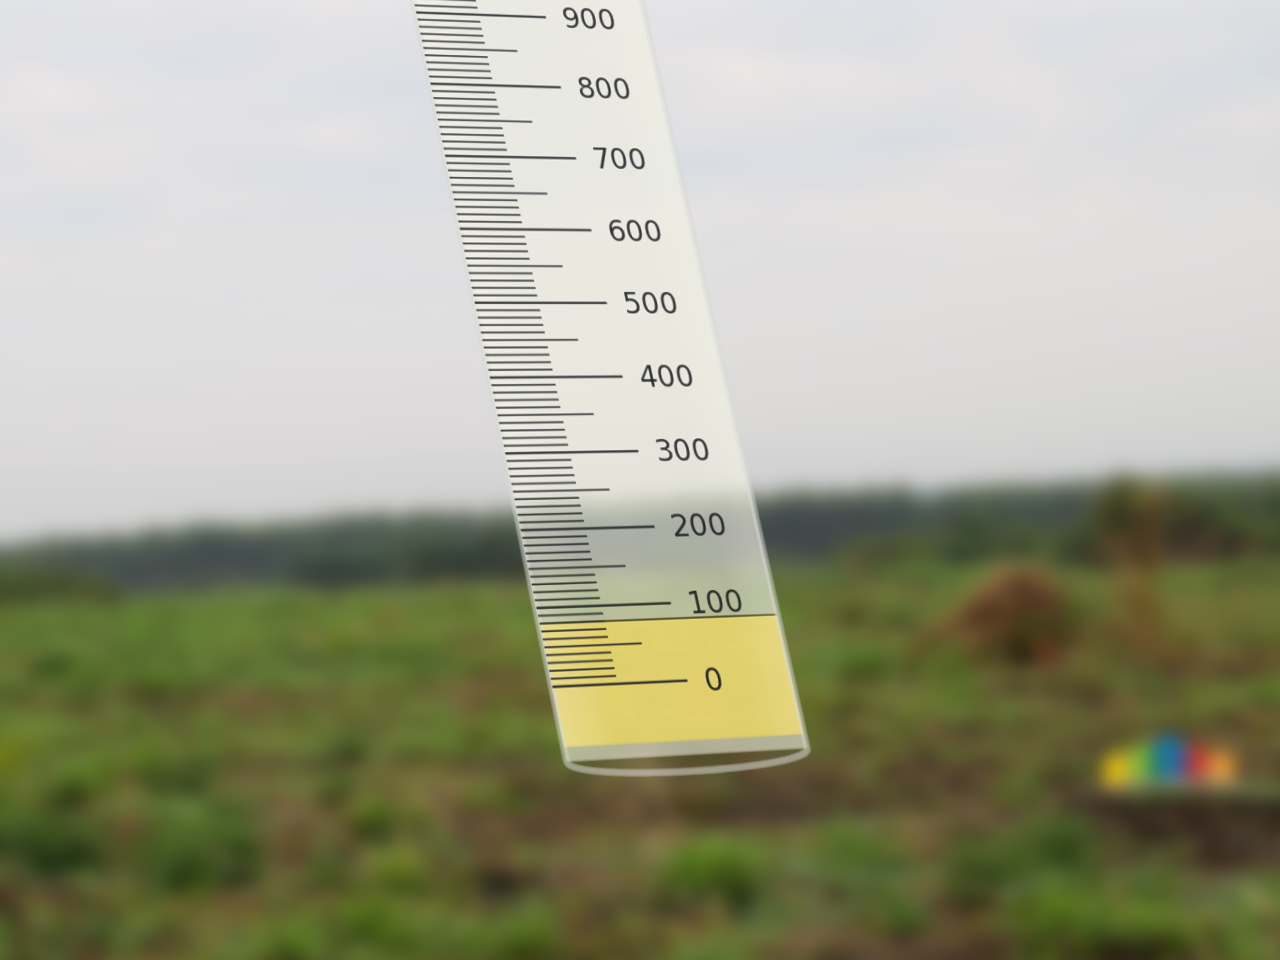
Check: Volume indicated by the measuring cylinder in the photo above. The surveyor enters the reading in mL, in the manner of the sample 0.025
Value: 80
